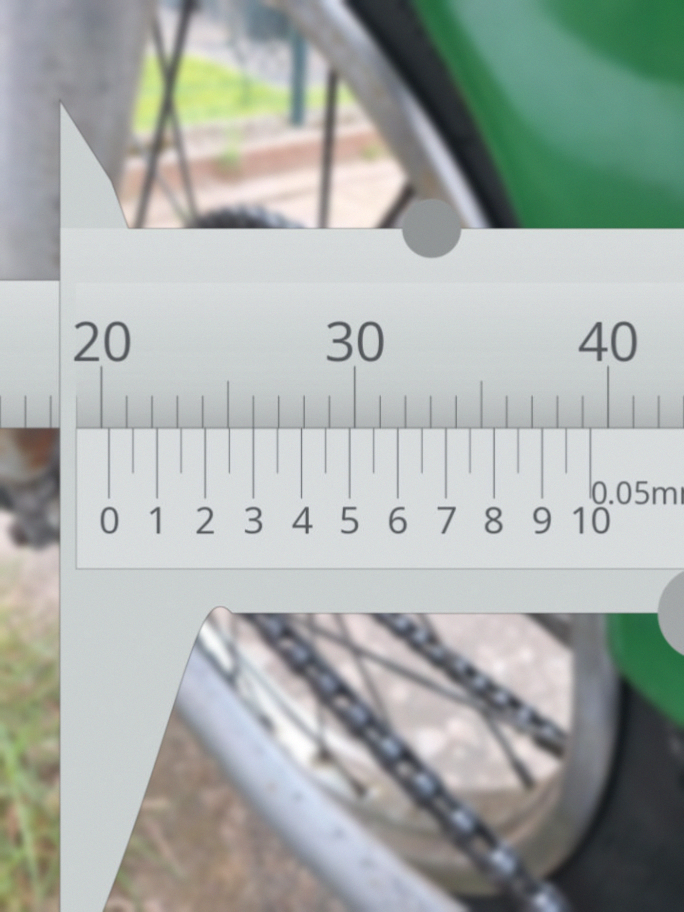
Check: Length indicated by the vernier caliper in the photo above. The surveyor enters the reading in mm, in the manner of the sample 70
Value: 20.30
